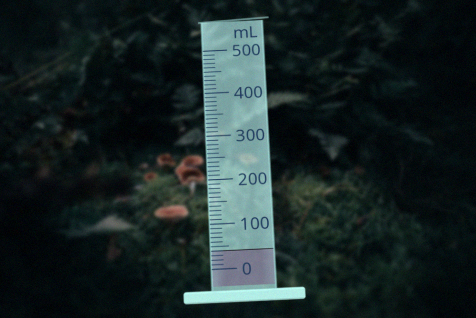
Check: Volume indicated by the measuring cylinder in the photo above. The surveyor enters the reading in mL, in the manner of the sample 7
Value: 40
